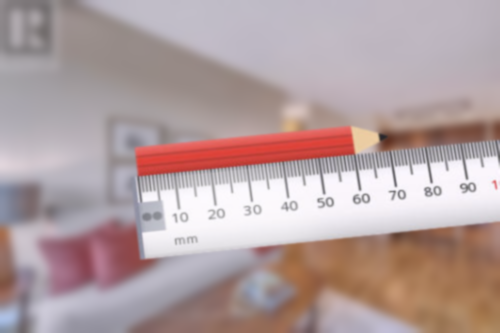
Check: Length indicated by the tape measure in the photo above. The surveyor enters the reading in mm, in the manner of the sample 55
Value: 70
